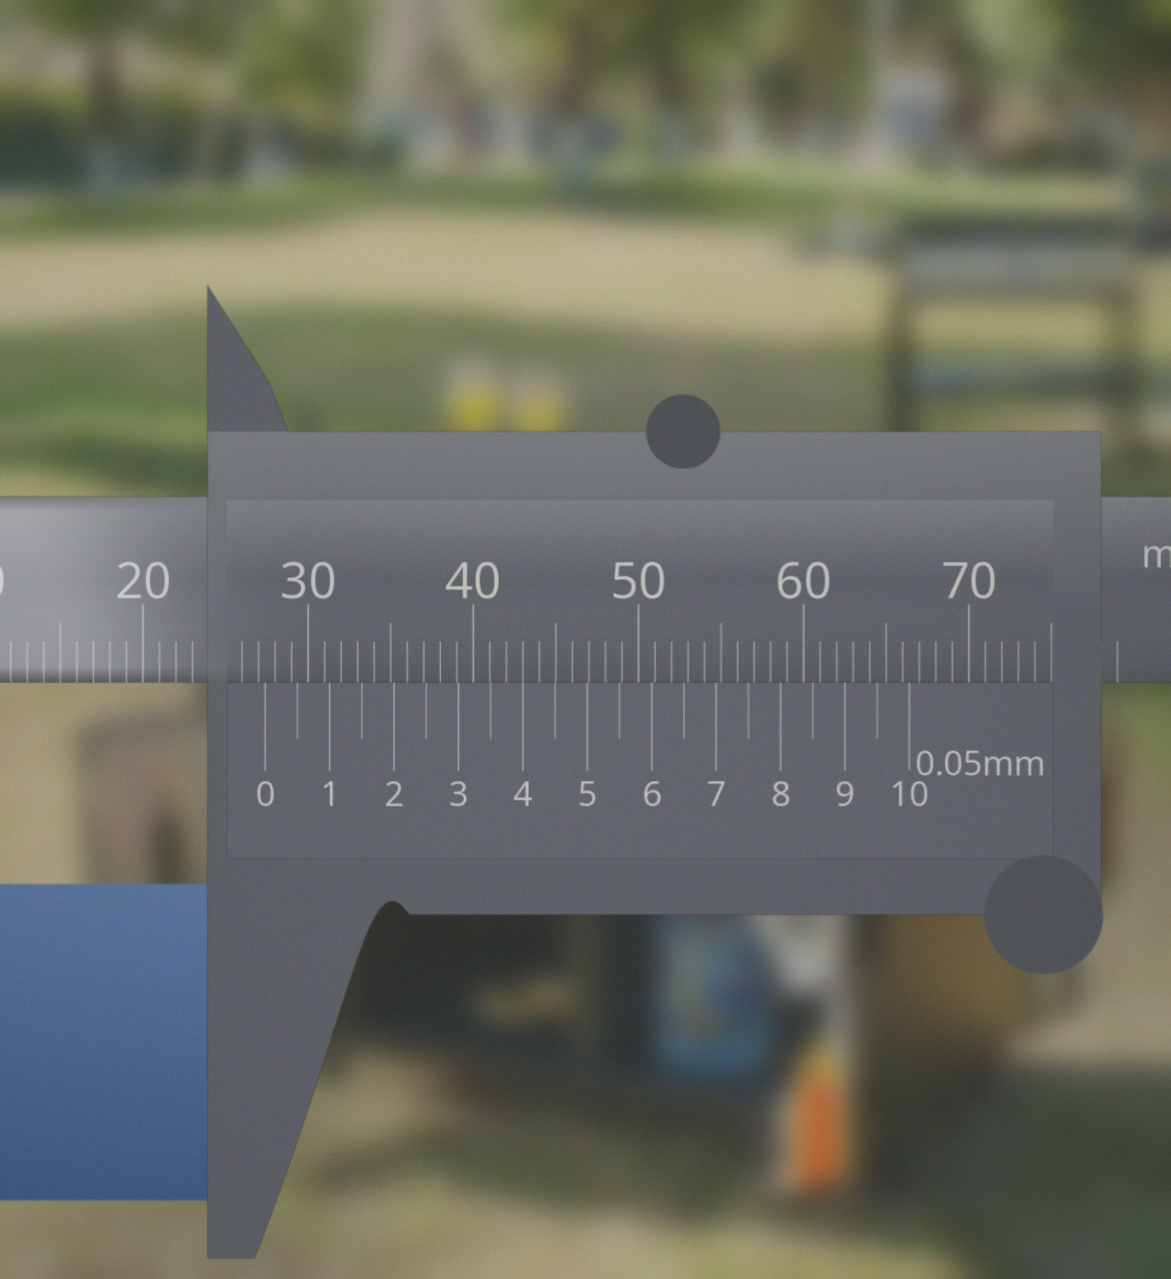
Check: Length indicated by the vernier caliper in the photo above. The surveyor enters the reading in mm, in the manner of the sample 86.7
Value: 27.4
